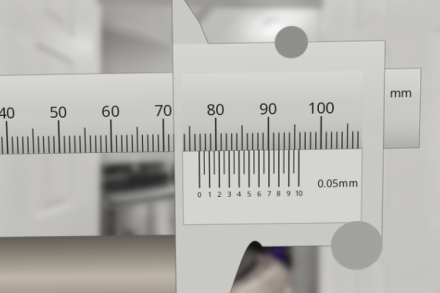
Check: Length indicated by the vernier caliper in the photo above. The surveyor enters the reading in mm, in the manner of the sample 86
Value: 76.8
